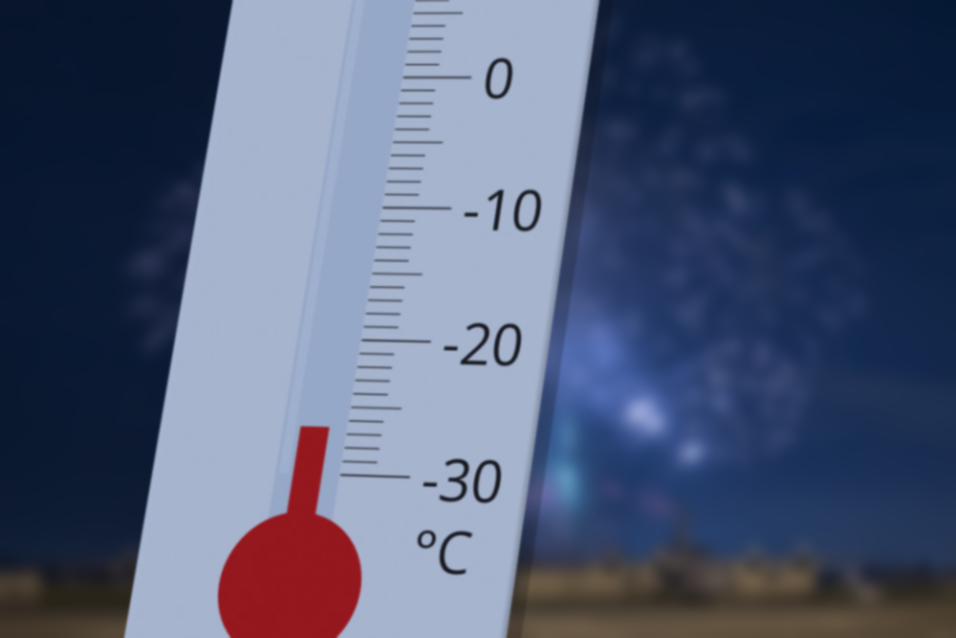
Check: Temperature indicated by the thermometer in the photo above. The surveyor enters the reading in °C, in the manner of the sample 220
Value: -26.5
